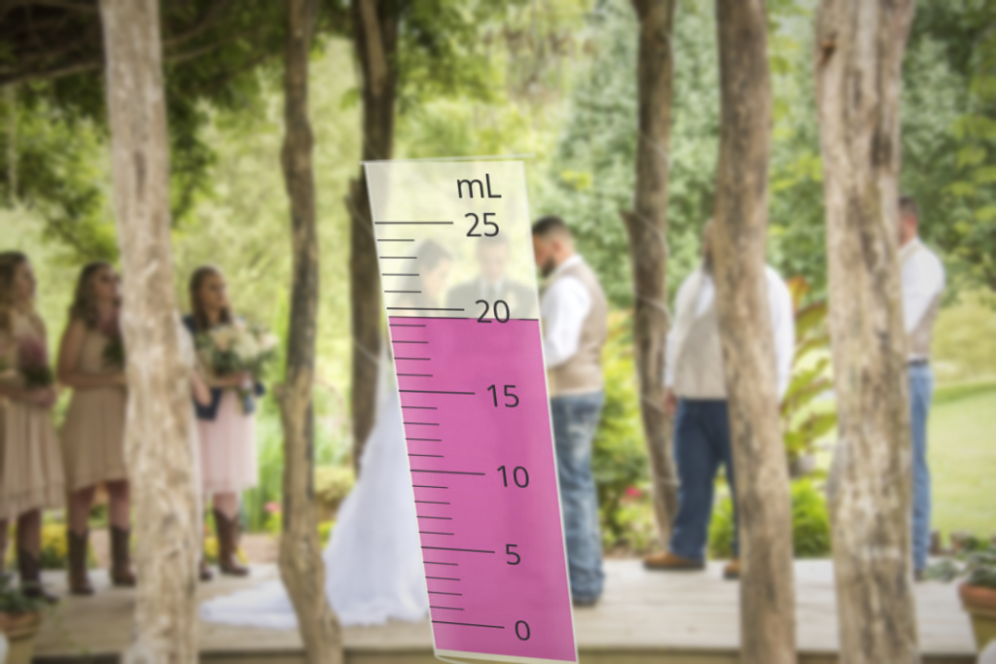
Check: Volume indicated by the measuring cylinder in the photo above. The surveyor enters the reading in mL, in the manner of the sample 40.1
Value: 19.5
